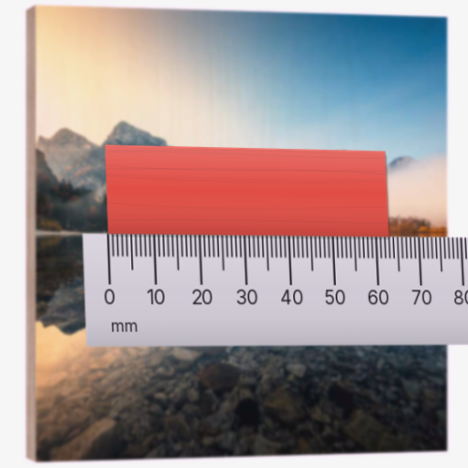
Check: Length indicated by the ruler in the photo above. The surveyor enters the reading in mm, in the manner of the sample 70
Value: 63
